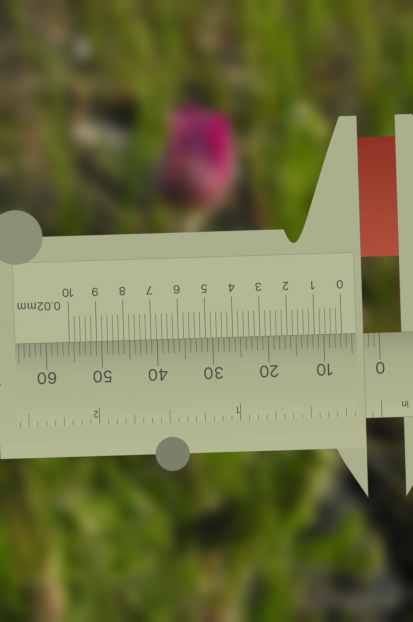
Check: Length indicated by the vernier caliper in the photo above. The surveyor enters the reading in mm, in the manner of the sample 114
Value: 6.8
